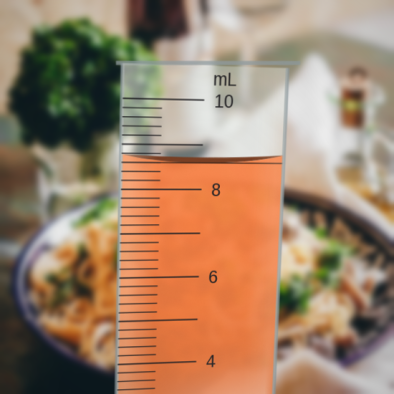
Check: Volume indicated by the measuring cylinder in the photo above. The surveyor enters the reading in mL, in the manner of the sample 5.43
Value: 8.6
